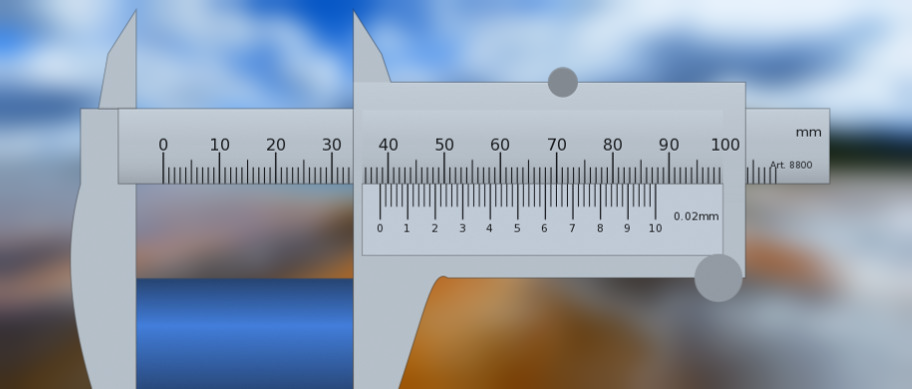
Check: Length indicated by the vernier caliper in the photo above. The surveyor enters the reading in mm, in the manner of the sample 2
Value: 38.6
